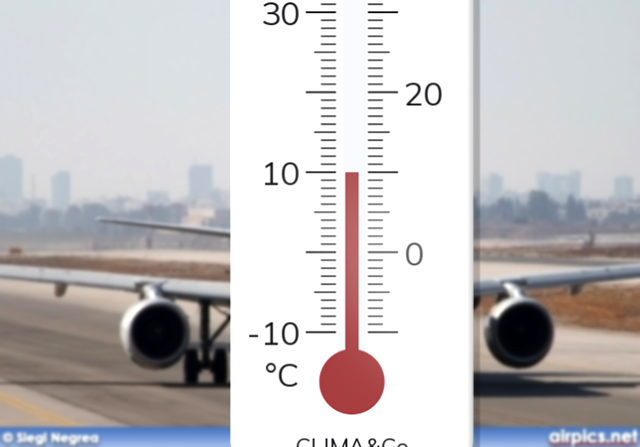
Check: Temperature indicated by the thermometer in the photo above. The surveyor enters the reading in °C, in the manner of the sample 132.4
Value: 10
